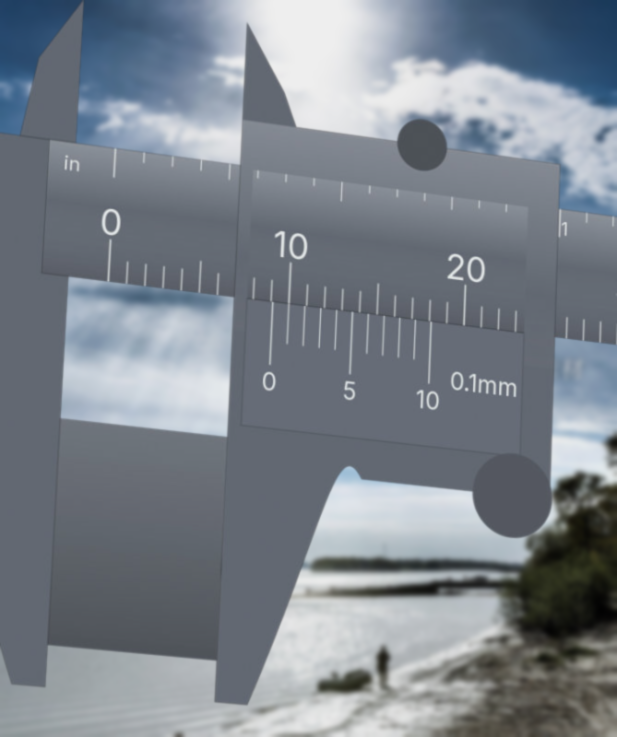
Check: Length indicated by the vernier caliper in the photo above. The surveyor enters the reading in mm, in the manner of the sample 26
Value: 9.1
